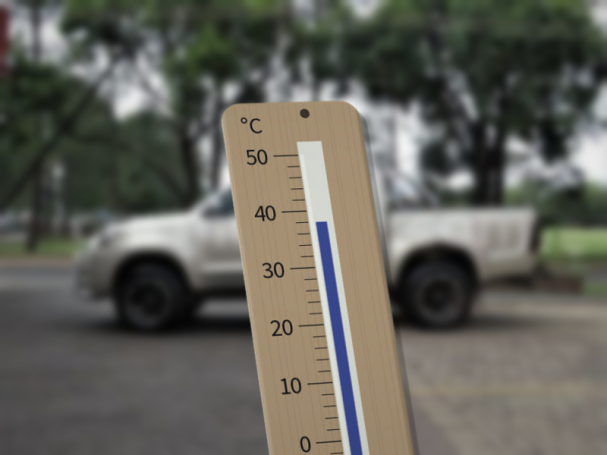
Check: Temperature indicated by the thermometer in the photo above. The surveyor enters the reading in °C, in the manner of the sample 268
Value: 38
